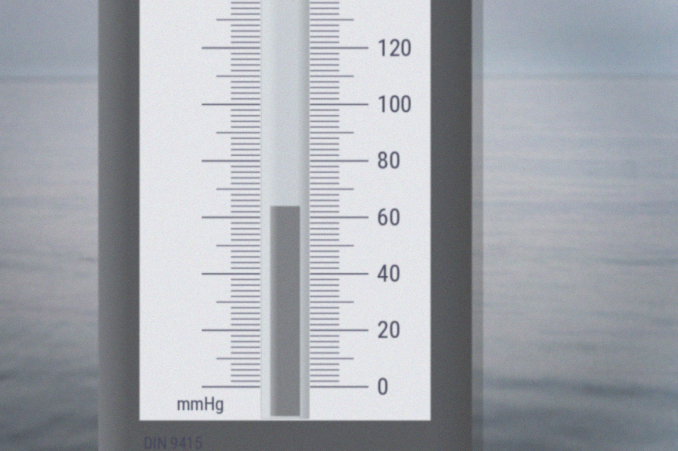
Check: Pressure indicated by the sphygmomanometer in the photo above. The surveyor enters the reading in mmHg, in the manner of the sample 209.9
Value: 64
